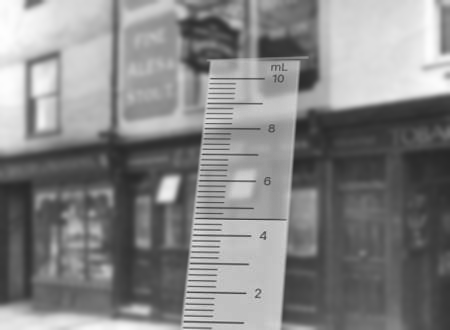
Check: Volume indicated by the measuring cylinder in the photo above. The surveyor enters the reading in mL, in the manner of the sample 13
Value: 4.6
